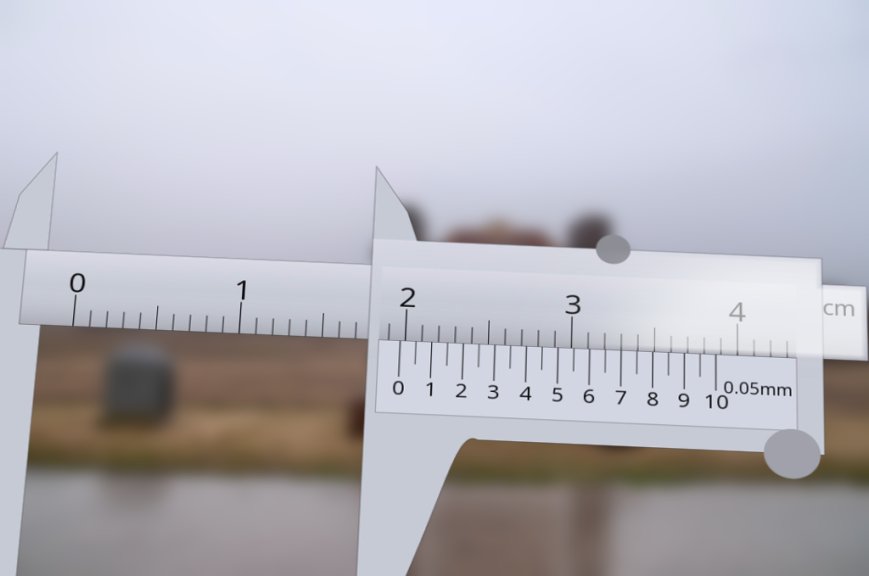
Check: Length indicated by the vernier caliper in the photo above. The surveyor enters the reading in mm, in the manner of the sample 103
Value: 19.7
